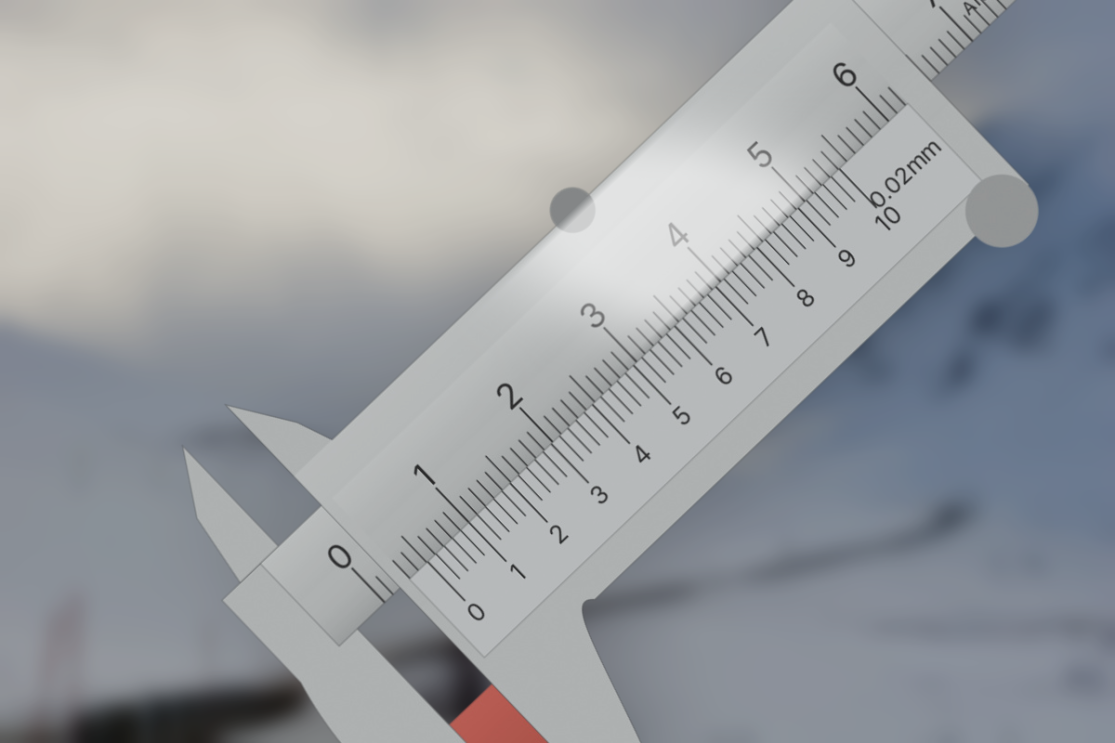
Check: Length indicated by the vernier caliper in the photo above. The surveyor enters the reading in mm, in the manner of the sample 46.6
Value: 5.1
